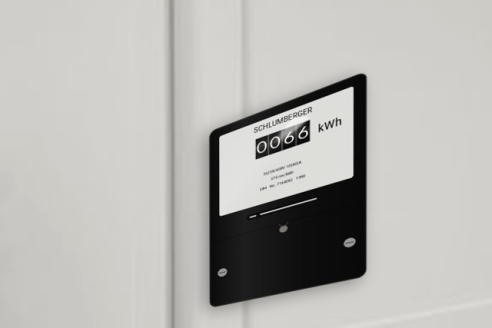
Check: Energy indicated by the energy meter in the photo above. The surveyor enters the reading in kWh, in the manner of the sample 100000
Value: 66
